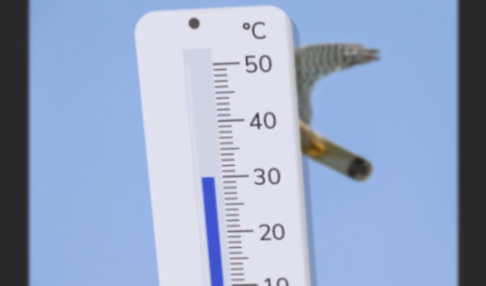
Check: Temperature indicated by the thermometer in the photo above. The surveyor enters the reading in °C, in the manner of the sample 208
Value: 30
